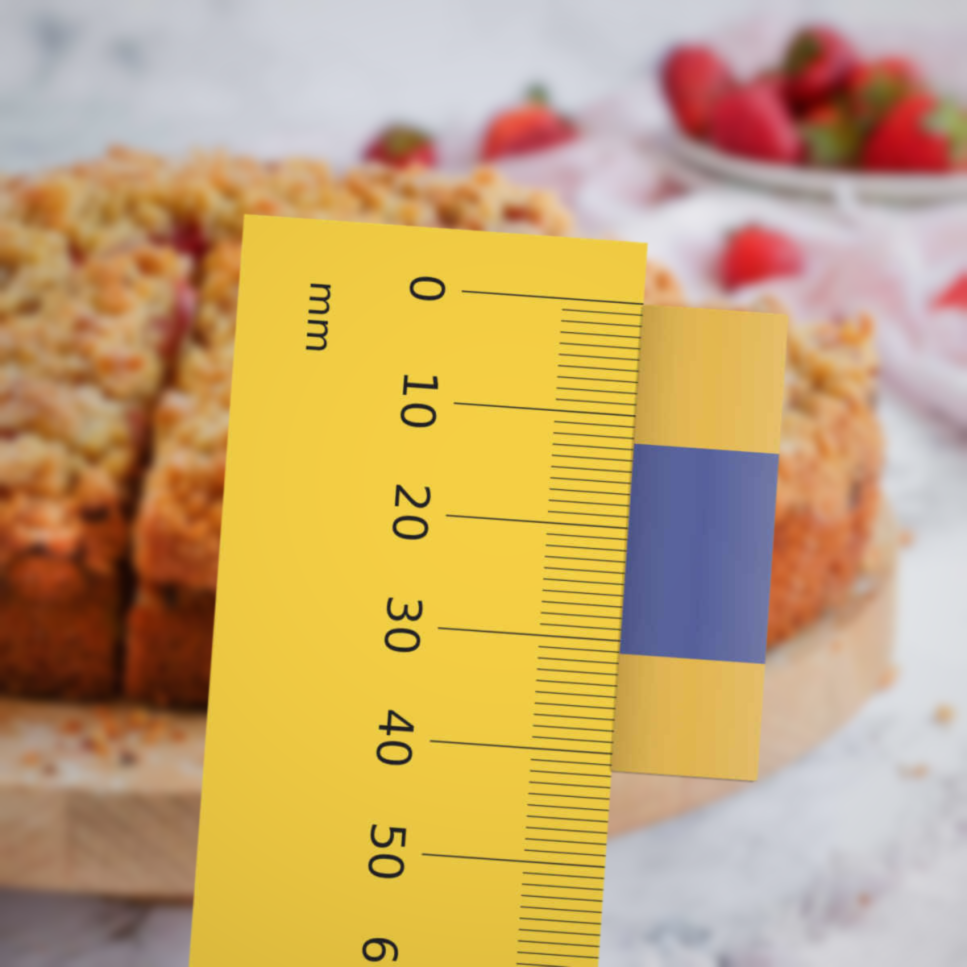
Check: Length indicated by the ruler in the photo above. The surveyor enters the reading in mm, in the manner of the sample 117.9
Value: 41.5
